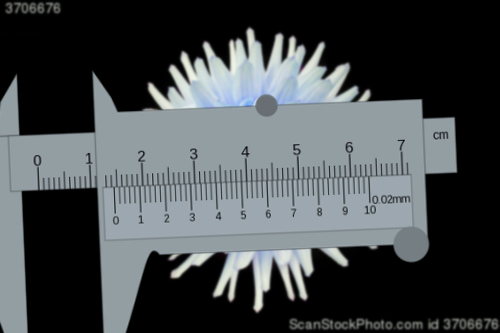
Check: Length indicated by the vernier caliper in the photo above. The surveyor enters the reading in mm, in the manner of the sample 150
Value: 14.5
